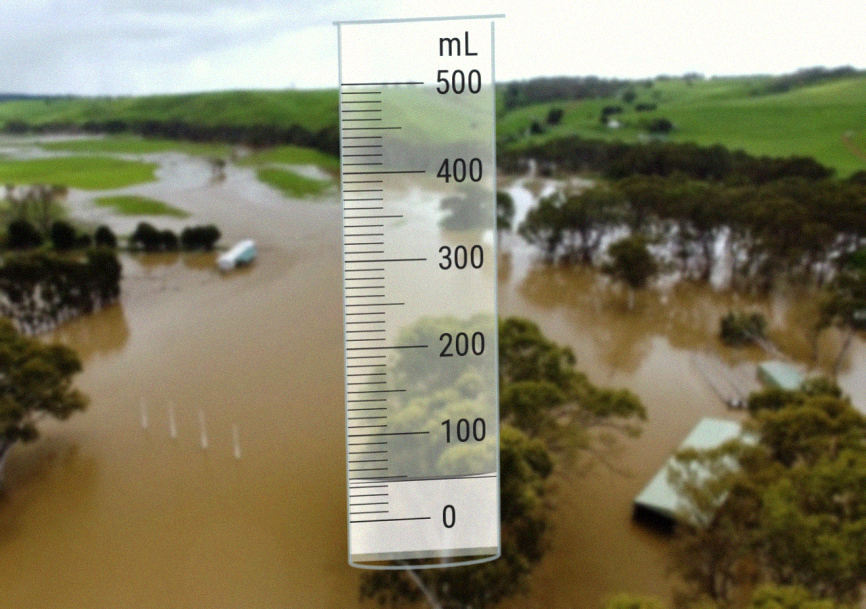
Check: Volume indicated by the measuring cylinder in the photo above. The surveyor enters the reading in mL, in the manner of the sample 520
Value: 45
